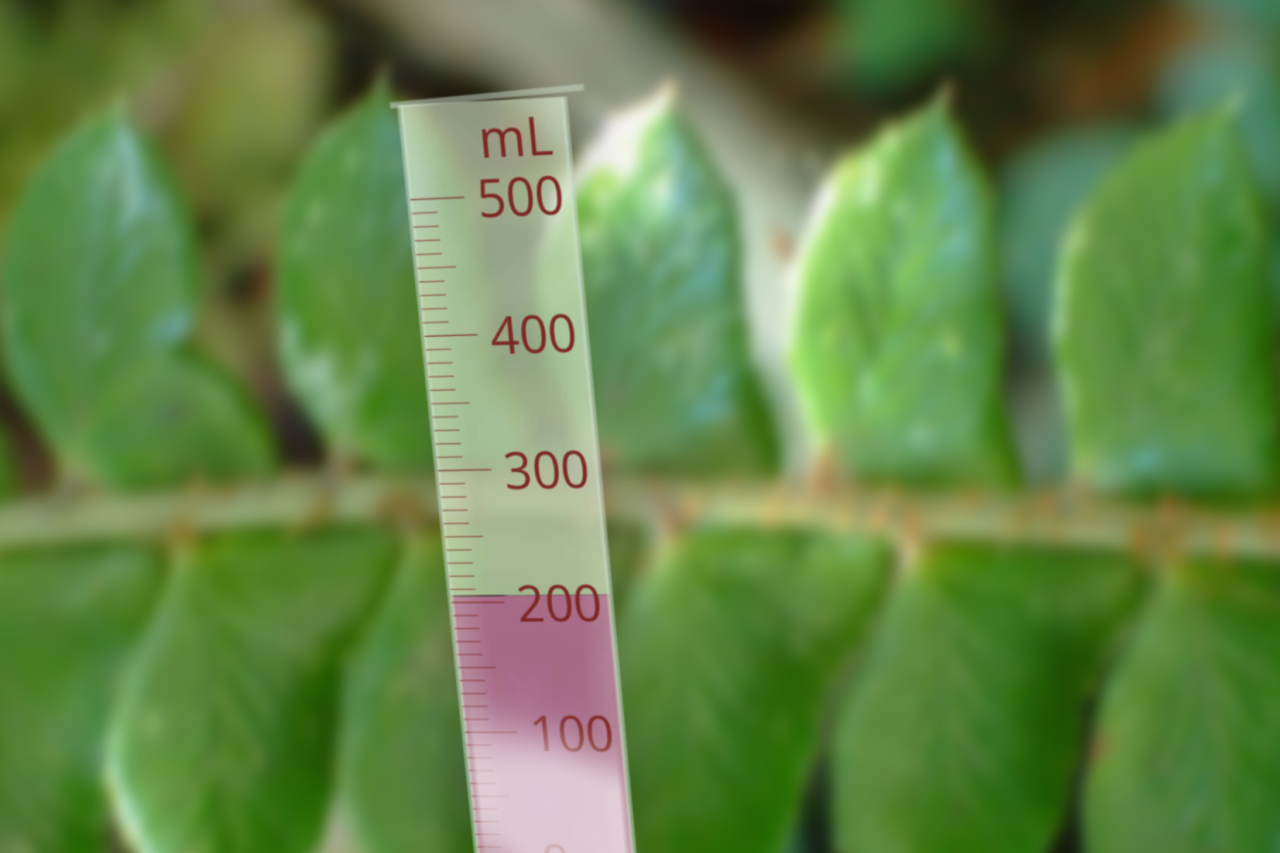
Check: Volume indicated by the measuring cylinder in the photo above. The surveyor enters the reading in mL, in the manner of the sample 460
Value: 205
